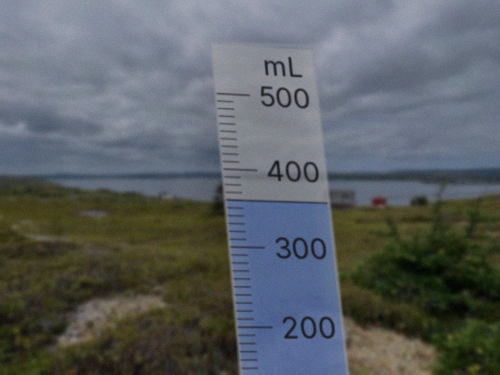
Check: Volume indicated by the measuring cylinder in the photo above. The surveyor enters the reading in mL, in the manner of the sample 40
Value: 360
